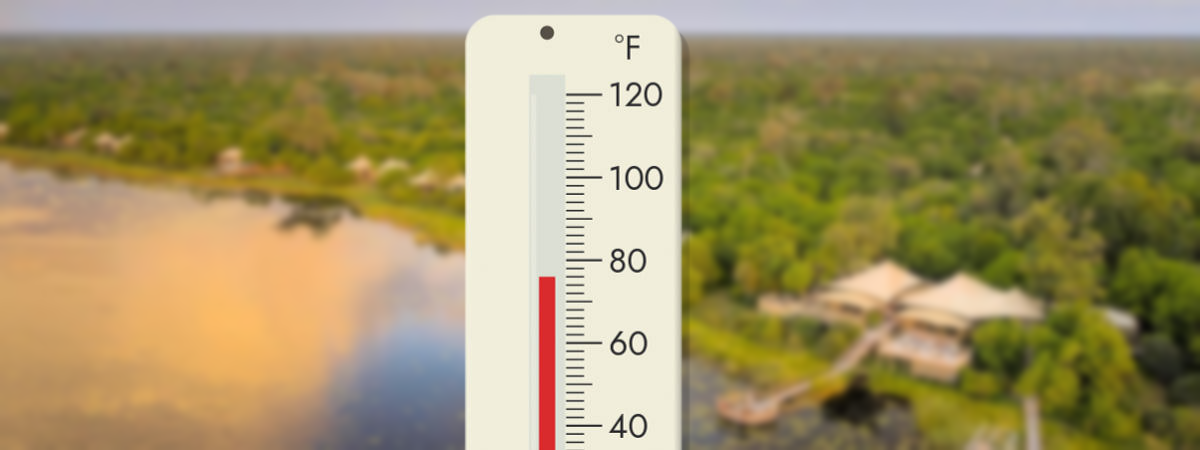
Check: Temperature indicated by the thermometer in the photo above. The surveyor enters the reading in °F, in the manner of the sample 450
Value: 76
